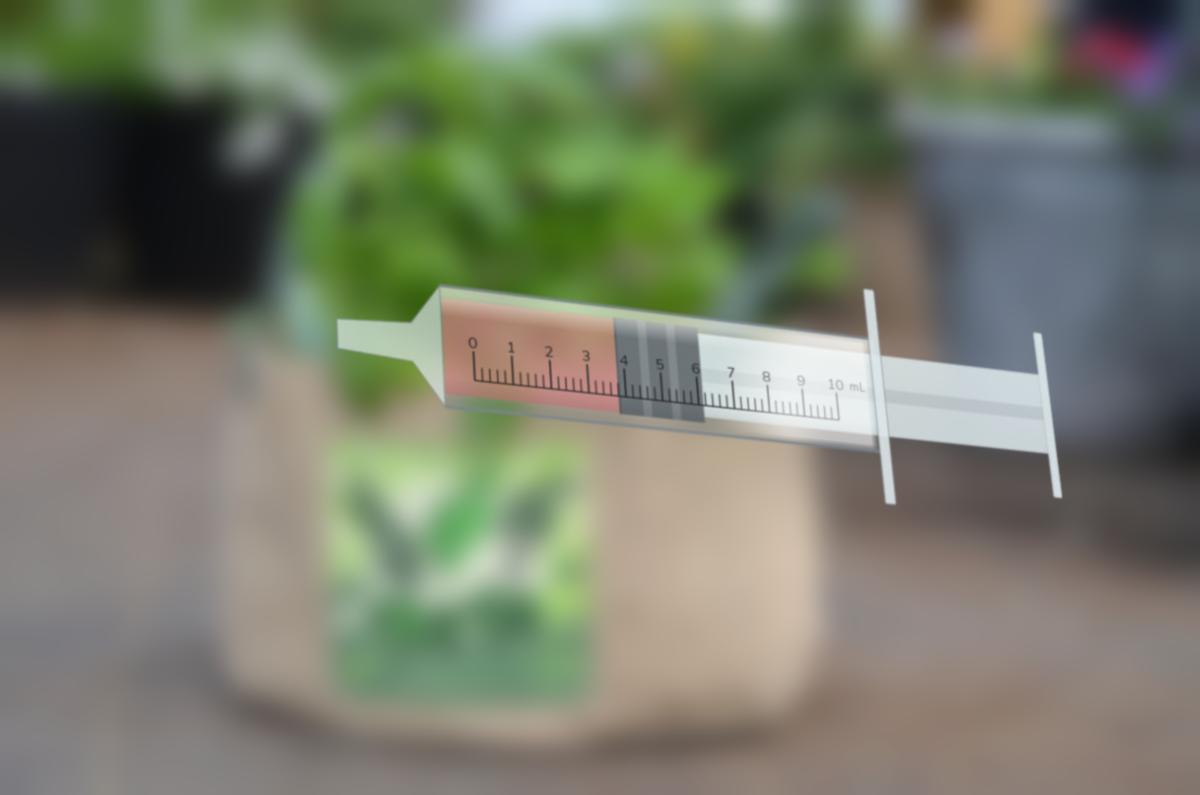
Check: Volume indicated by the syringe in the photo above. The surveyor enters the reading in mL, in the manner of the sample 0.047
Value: 3.8
